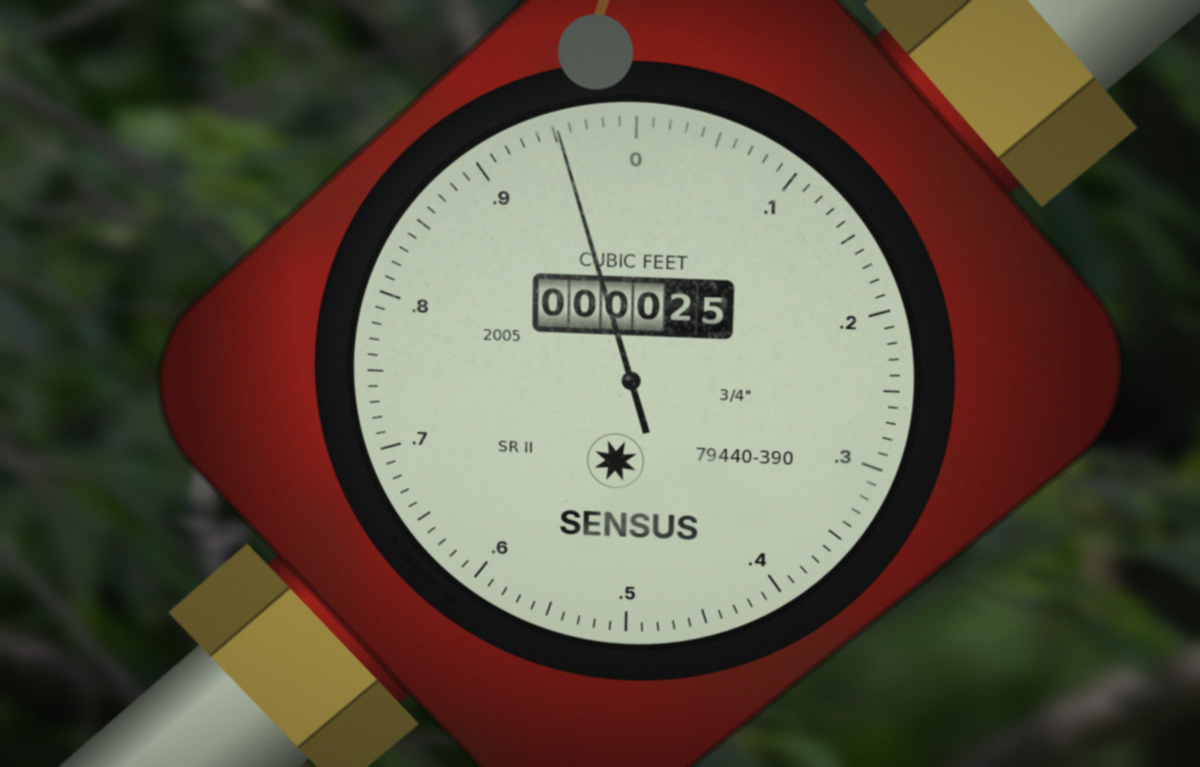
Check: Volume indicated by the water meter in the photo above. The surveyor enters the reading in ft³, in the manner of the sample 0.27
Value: 24.95
